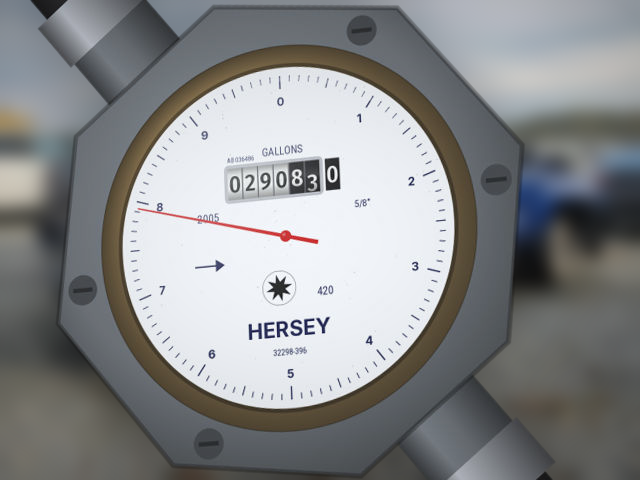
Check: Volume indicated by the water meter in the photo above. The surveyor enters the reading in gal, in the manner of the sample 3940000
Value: 290827.9
